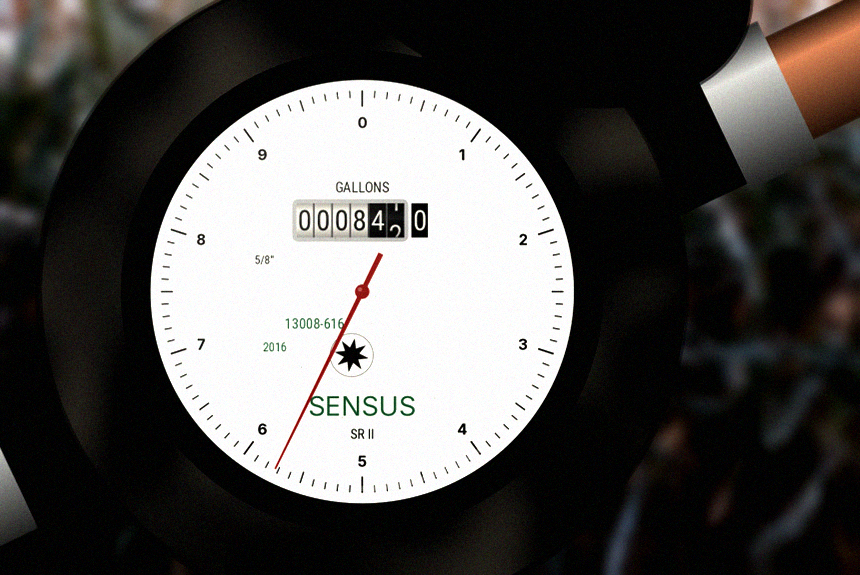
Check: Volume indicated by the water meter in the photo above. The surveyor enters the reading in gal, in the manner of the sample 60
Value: 8415.7
